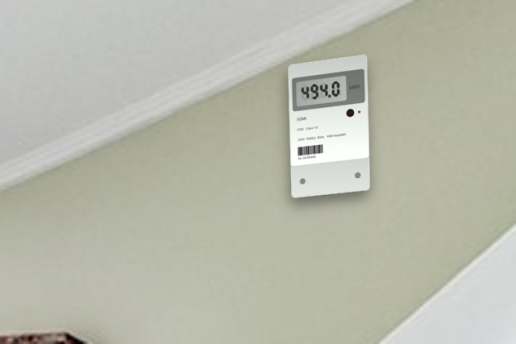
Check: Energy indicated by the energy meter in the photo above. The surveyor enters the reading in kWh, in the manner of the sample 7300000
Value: 494.0
